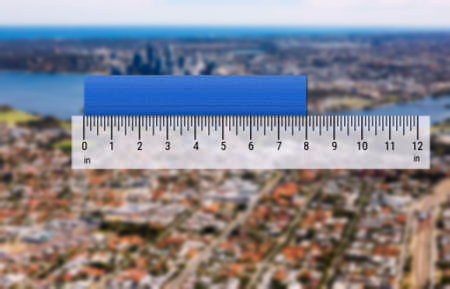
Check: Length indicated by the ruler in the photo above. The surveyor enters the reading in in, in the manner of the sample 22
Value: 8
